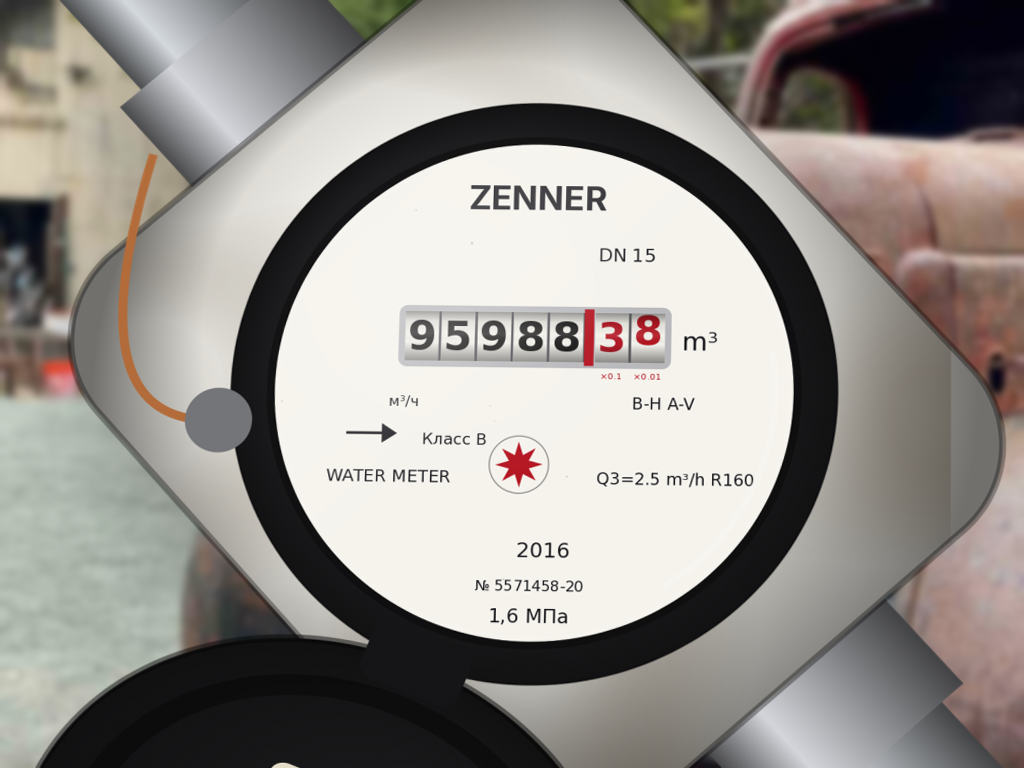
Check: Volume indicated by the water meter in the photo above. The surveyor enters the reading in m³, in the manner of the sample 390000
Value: 95988.38
